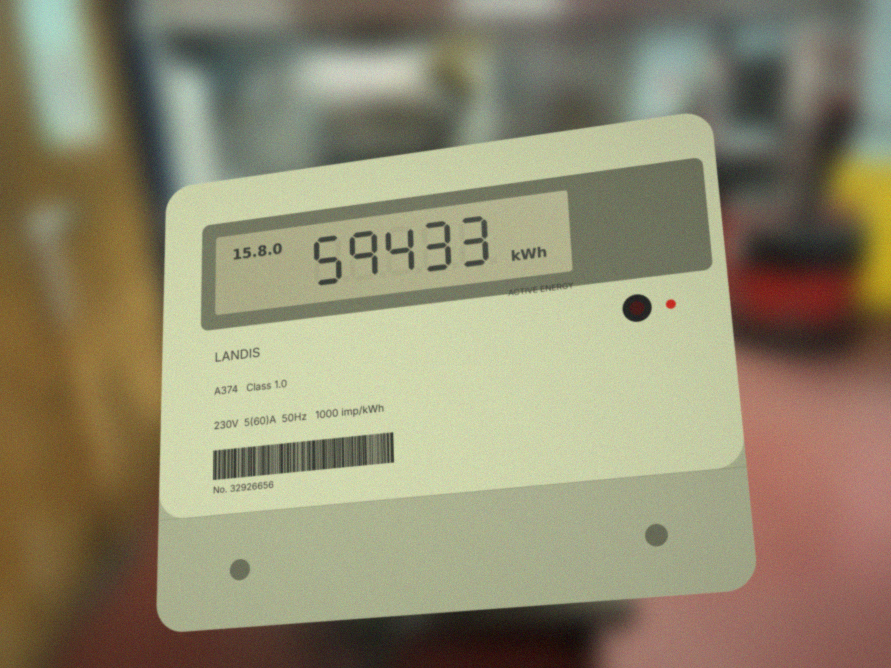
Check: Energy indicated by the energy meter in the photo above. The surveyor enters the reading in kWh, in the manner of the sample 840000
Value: 59433
